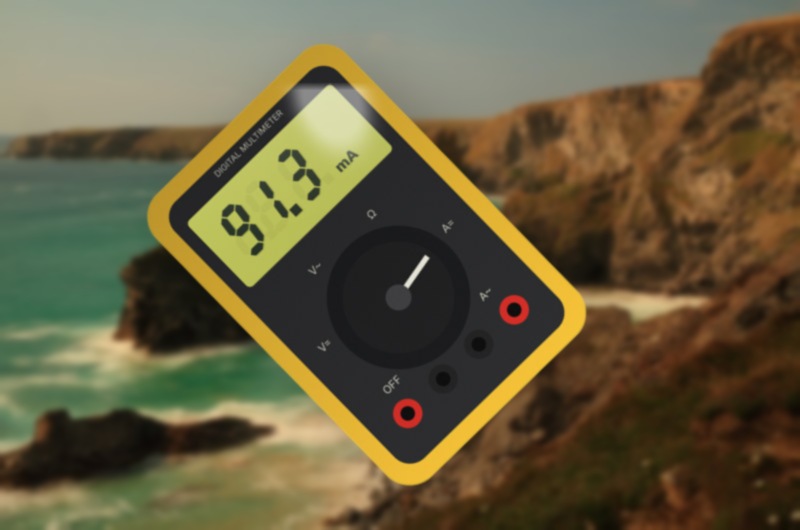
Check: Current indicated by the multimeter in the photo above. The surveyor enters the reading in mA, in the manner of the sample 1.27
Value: 91.3
